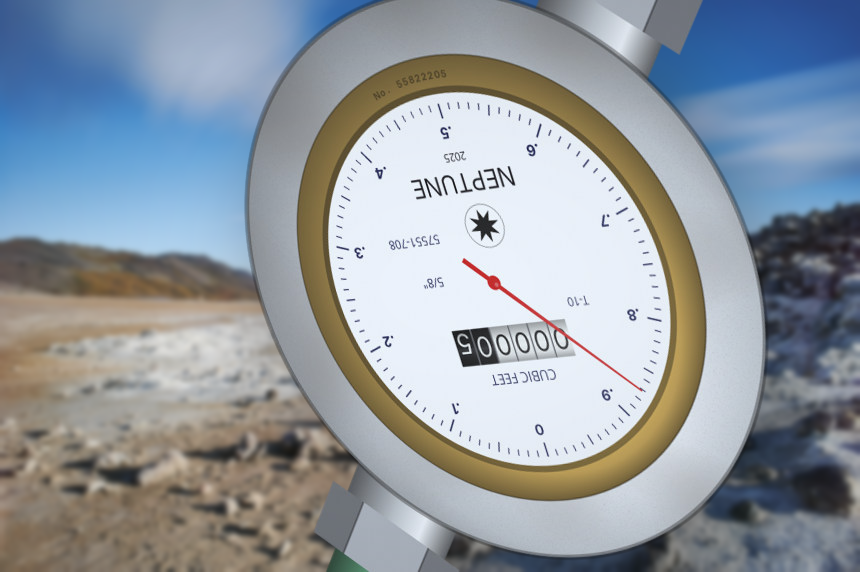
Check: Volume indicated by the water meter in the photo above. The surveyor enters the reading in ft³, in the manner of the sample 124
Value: 4.87
